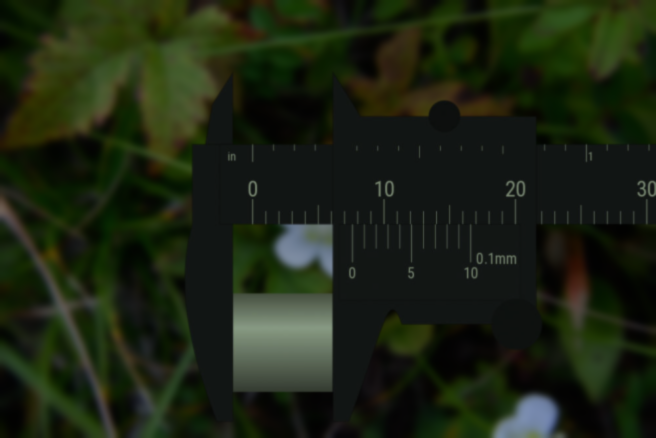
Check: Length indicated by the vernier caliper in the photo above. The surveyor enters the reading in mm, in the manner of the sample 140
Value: 7.6
